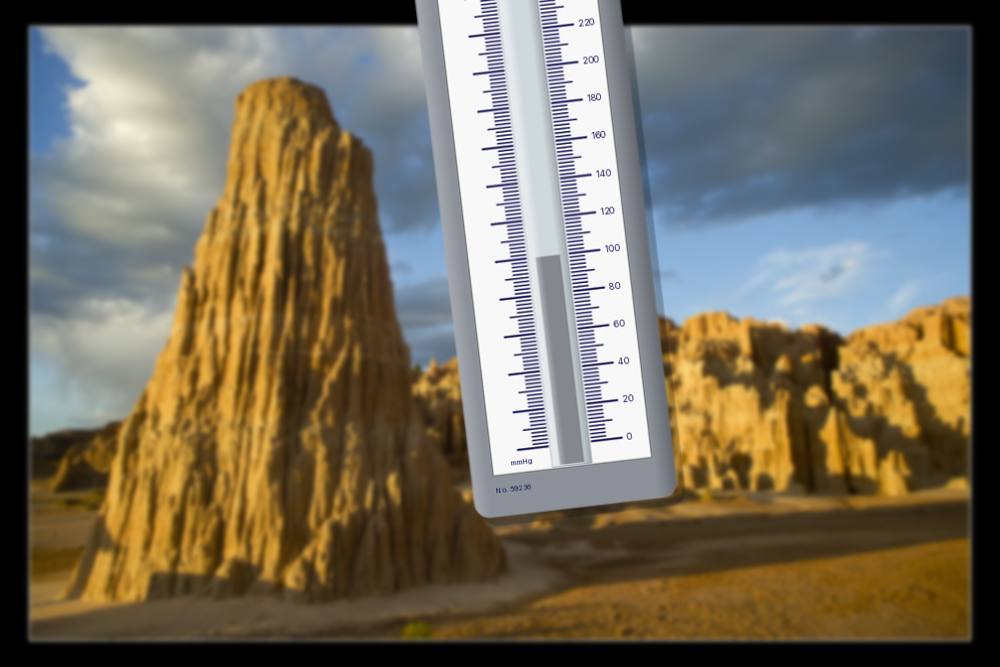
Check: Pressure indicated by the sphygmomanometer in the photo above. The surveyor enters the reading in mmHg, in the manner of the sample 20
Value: 100
